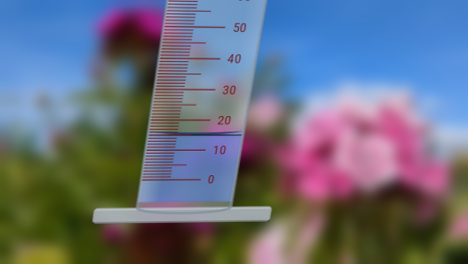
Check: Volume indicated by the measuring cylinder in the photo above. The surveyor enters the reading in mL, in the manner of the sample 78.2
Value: 15
